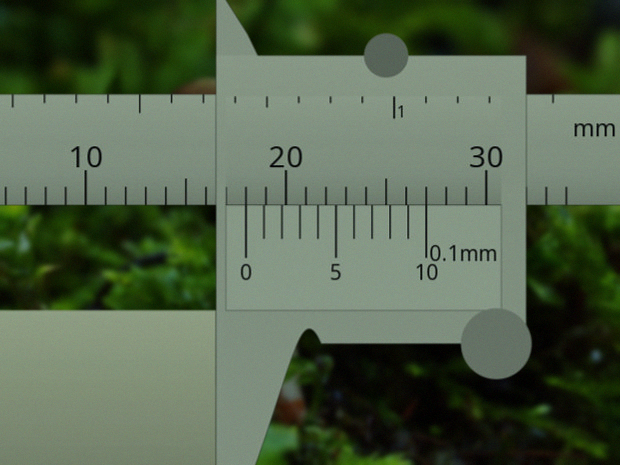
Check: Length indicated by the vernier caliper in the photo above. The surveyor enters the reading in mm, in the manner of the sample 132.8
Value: 18.0
